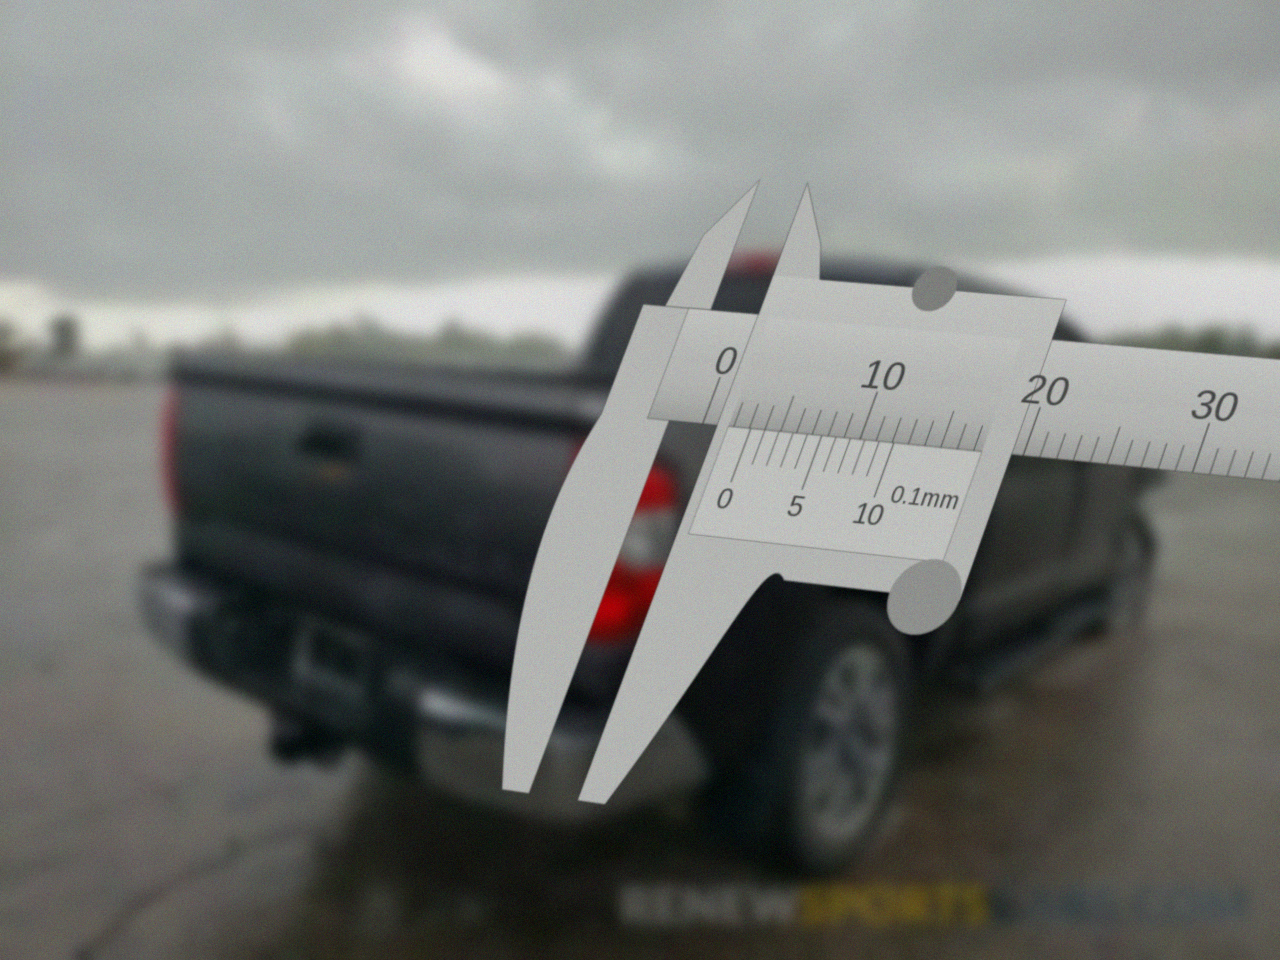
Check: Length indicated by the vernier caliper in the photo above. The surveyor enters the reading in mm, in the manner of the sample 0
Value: 3.1
